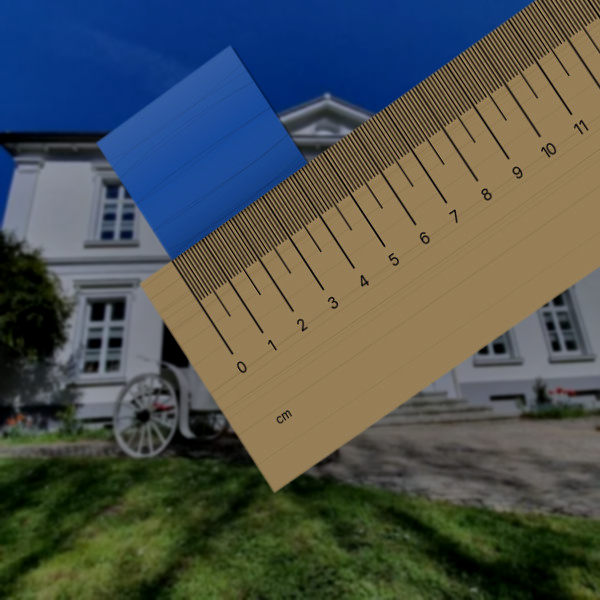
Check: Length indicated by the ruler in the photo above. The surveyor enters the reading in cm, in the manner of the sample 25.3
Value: 4.5
